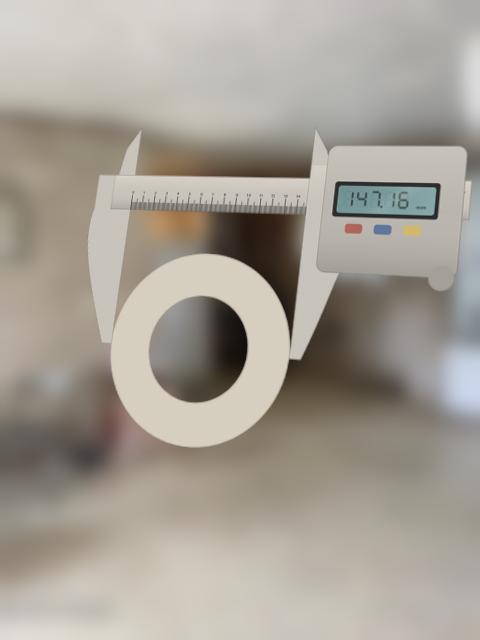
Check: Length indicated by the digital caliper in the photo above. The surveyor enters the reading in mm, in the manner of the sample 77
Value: 147.16
